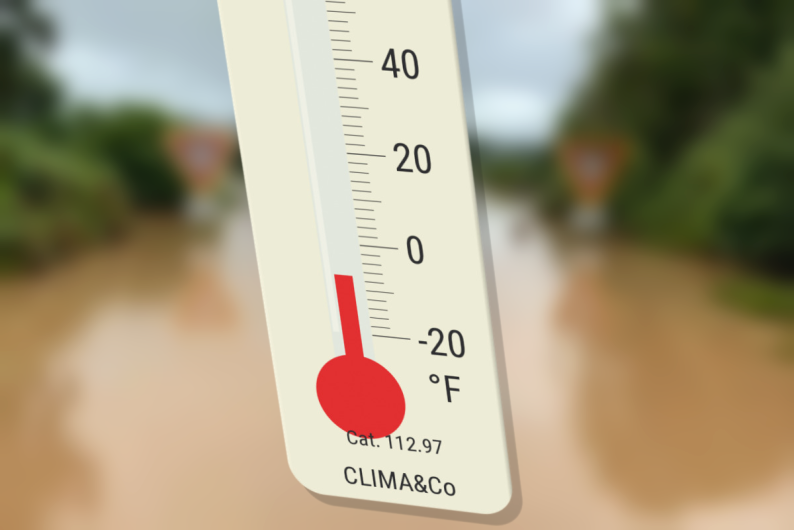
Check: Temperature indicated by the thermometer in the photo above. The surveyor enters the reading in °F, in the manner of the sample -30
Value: -7
